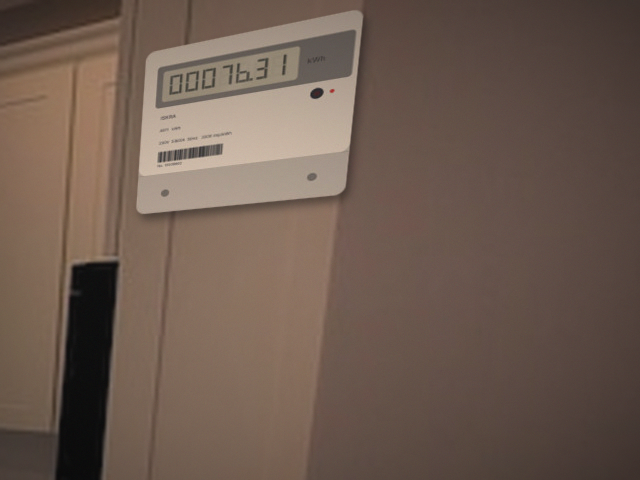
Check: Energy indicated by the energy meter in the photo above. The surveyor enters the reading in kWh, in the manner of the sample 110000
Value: 76.31
